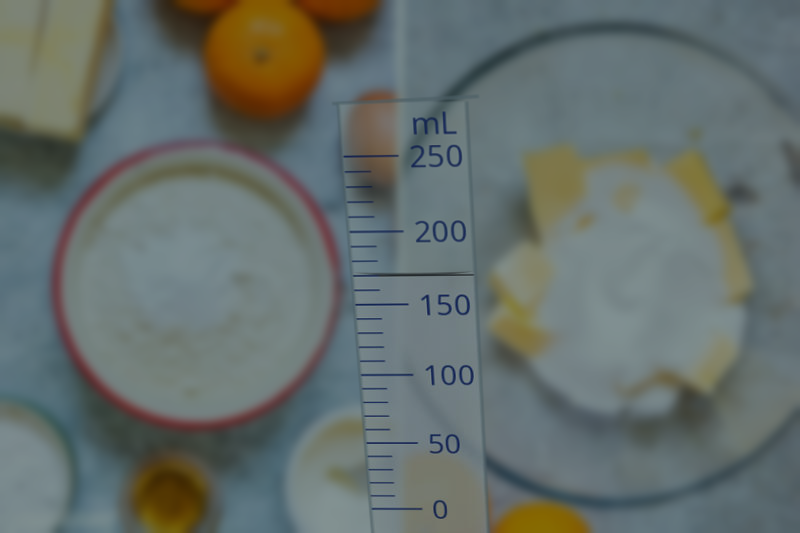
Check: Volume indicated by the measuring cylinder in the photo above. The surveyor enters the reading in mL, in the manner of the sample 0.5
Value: 170
